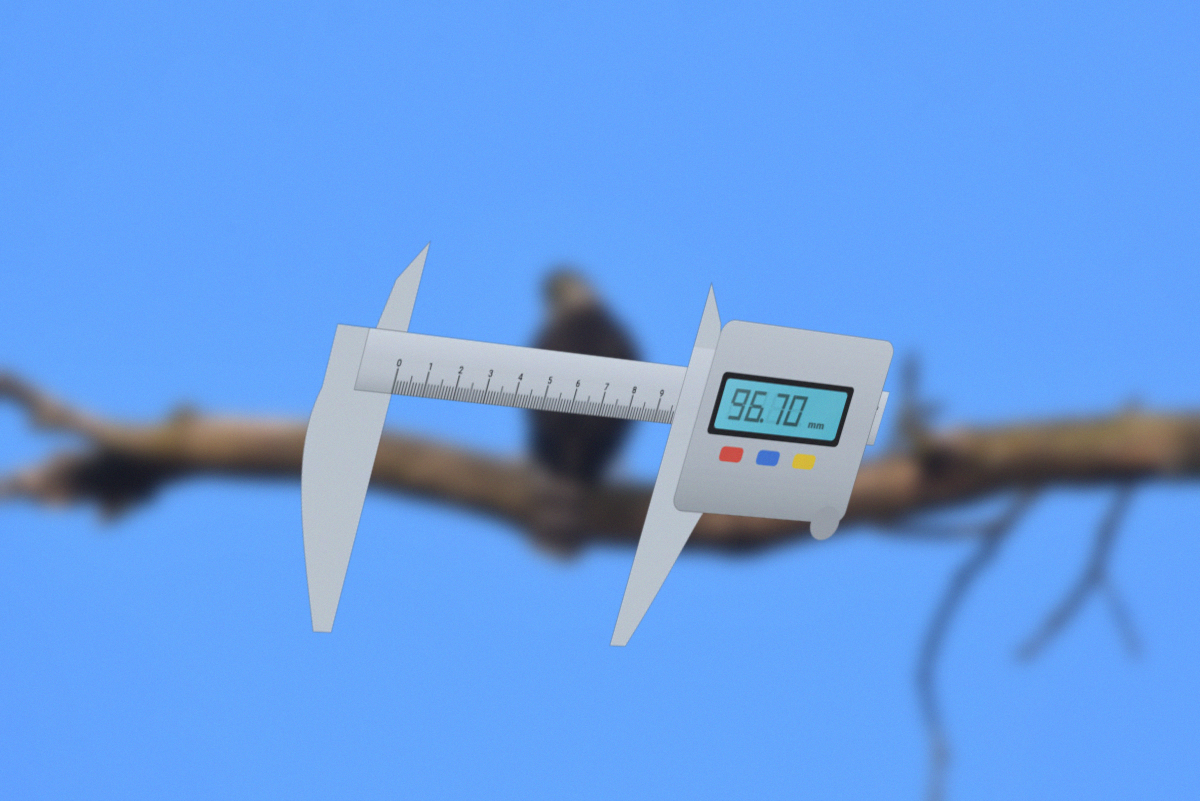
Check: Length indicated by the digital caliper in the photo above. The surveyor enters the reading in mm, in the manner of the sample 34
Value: 96.70
